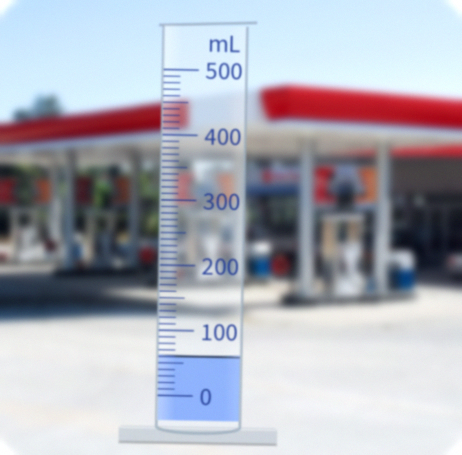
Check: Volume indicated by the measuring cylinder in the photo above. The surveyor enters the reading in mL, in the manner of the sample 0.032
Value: 60
